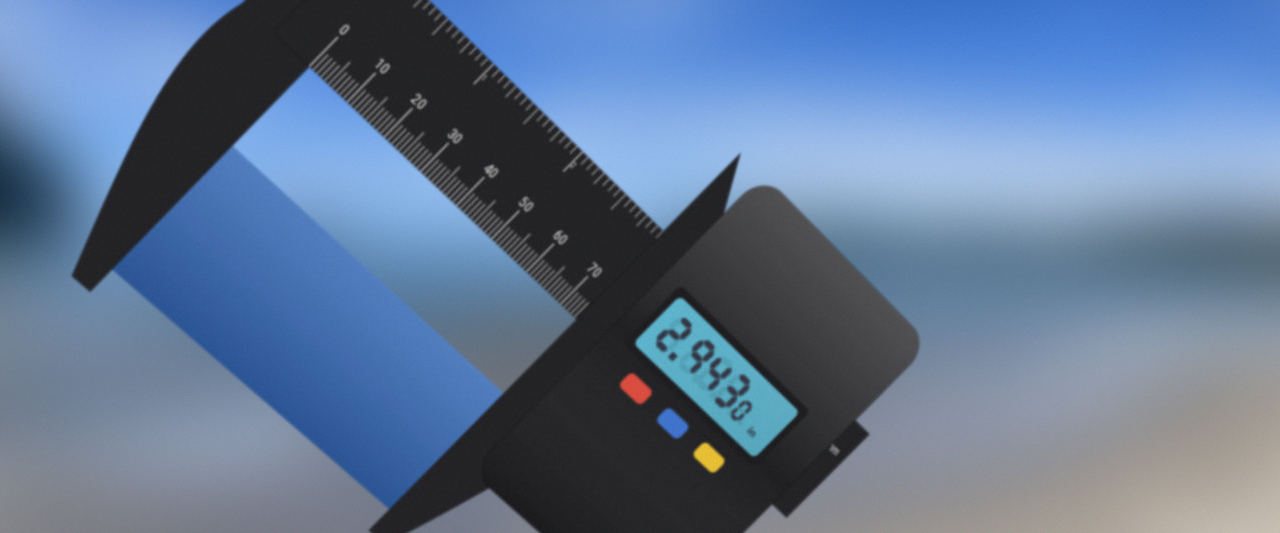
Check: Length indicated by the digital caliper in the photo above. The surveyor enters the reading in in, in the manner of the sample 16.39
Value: 2.9430
